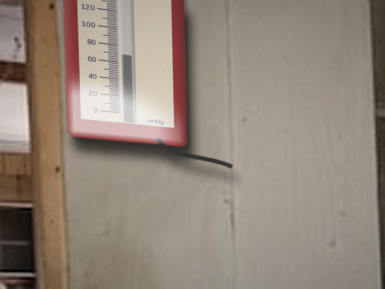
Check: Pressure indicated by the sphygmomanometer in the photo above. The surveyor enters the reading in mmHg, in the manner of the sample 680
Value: 70
